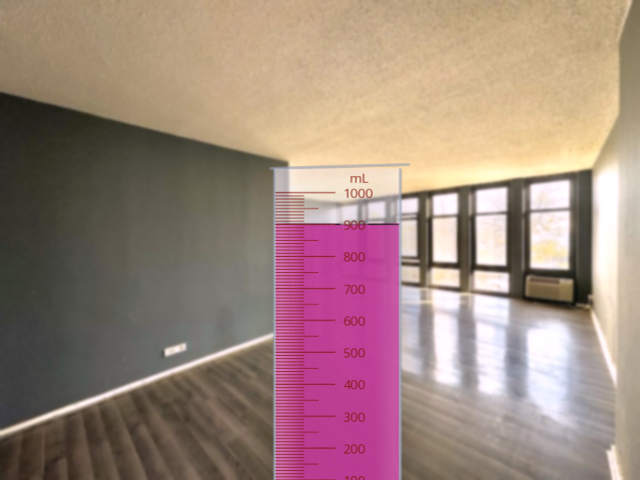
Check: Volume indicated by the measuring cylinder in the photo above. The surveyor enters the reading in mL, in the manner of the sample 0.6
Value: 900
